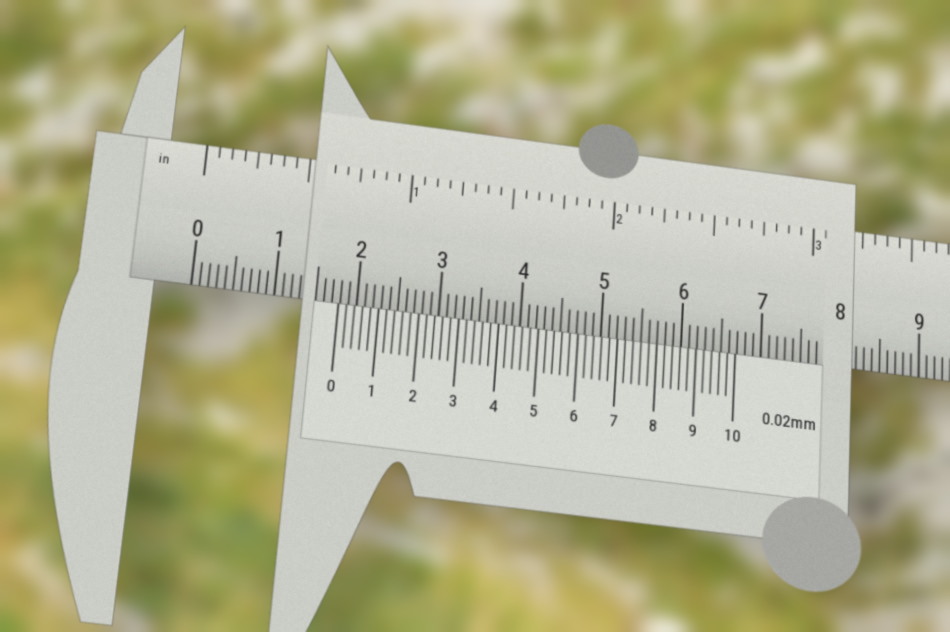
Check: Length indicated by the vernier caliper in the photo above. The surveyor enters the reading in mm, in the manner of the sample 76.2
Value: 17.8
